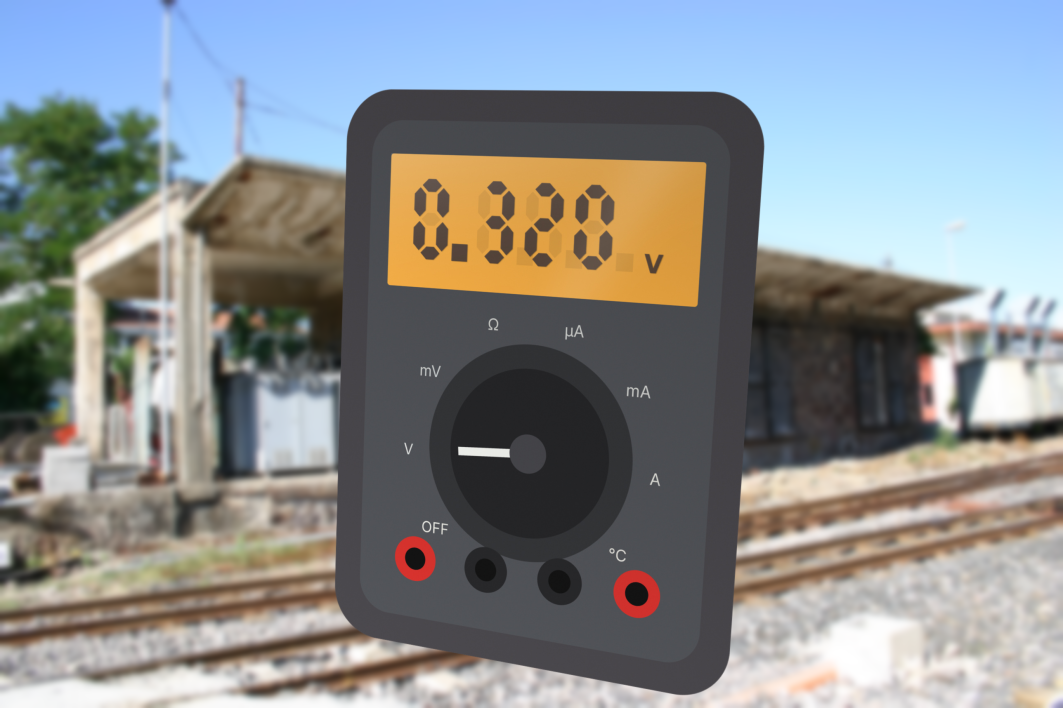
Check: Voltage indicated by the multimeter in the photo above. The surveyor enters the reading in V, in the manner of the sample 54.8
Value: 0.320
